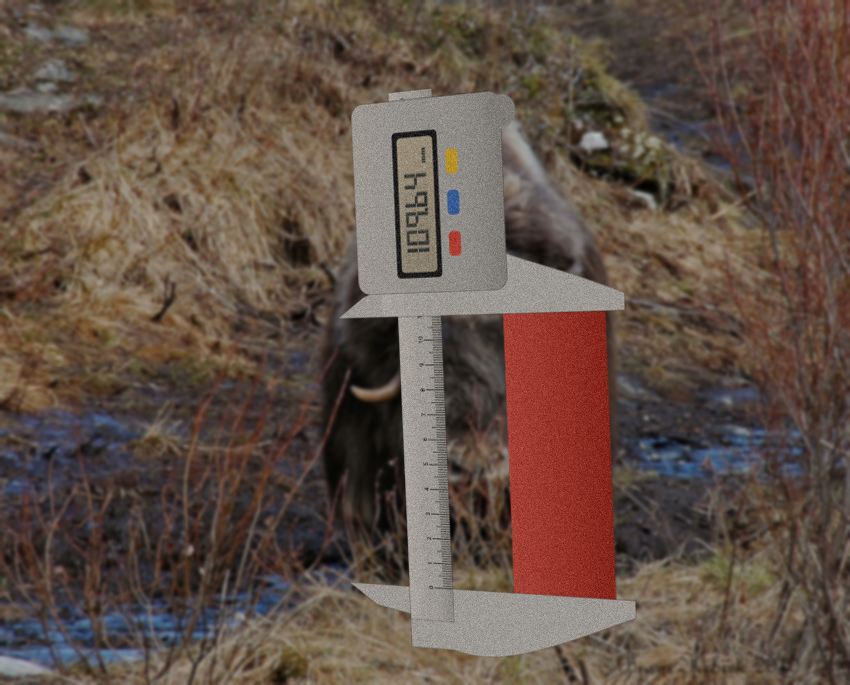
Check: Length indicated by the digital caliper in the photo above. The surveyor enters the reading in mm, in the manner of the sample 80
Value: 109.64
